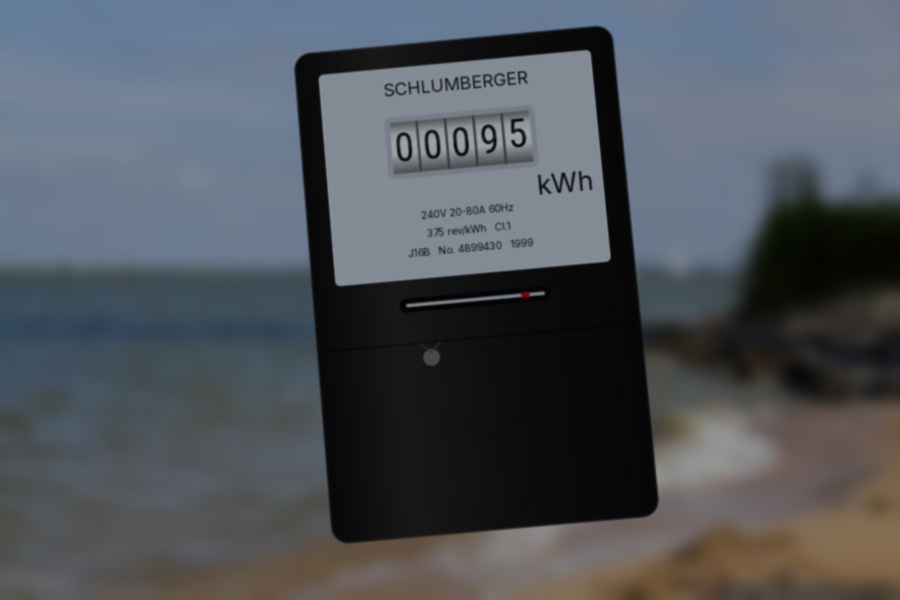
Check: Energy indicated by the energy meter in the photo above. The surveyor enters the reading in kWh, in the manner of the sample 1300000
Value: 95
